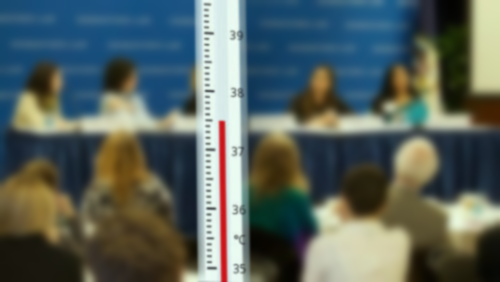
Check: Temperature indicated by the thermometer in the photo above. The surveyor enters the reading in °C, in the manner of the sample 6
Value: 37.5
